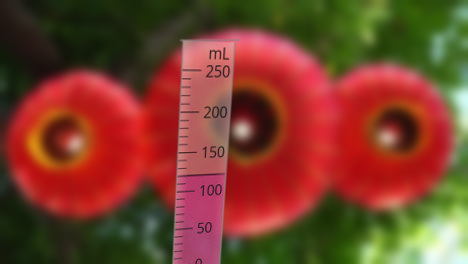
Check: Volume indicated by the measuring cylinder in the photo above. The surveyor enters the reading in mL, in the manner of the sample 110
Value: 120
